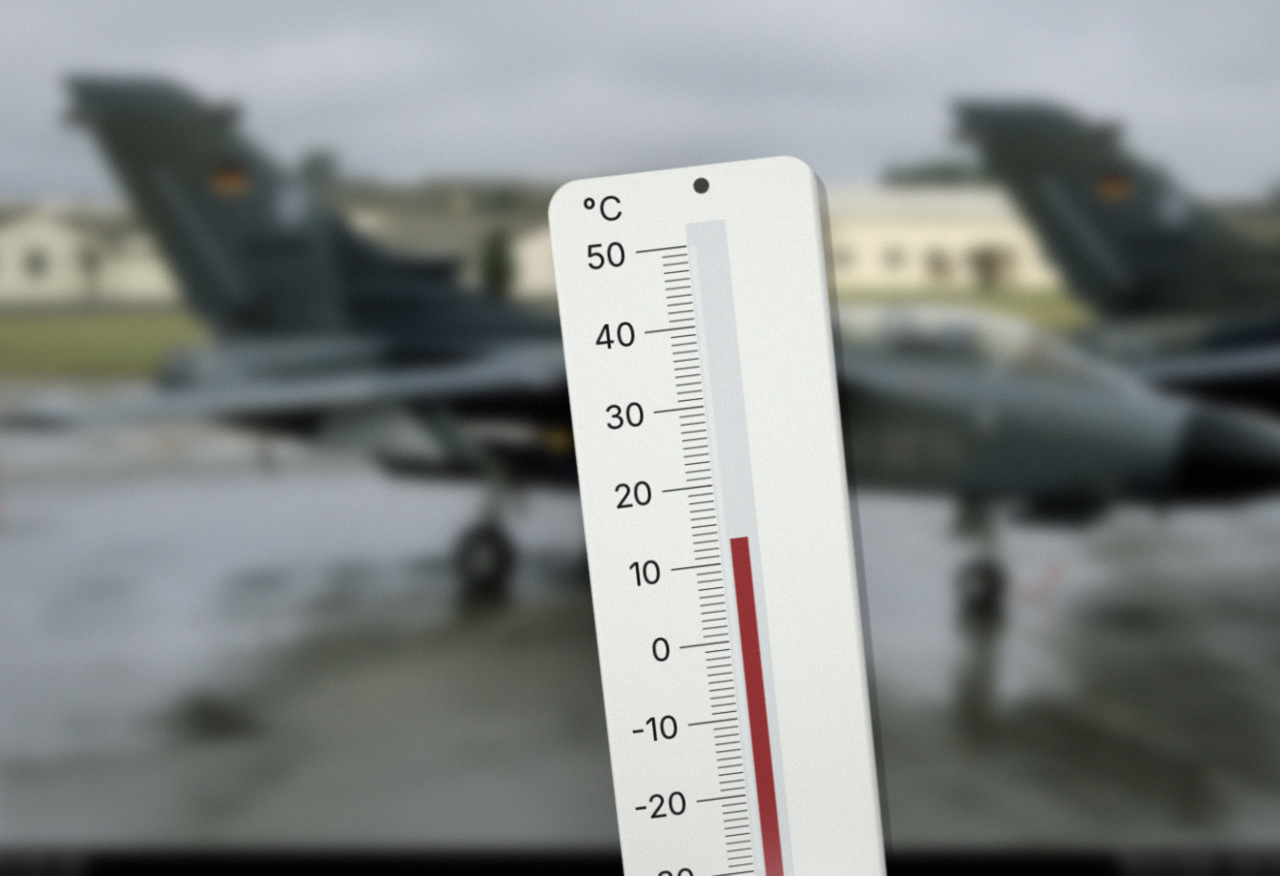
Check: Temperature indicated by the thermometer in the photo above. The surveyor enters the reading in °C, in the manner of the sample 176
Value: 13
